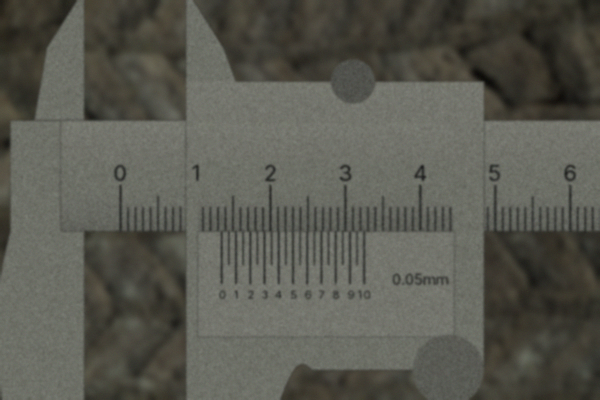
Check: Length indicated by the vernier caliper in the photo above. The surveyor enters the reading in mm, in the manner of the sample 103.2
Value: 13.5
